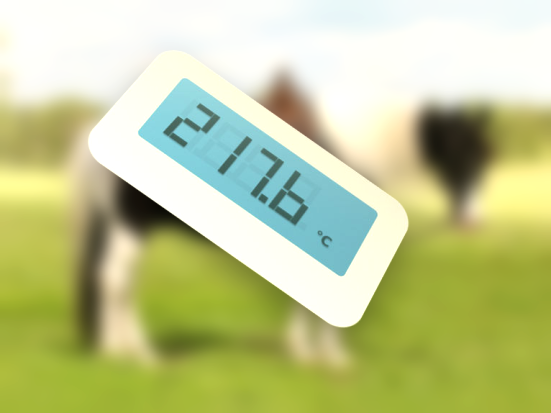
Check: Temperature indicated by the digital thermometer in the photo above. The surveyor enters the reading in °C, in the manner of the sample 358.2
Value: 217.6
